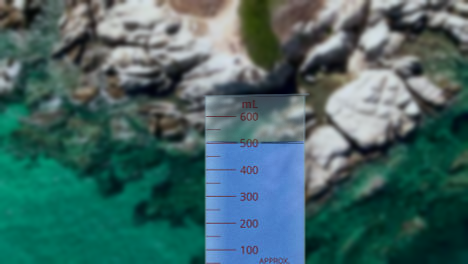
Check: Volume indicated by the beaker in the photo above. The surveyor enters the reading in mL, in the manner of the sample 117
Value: 500
